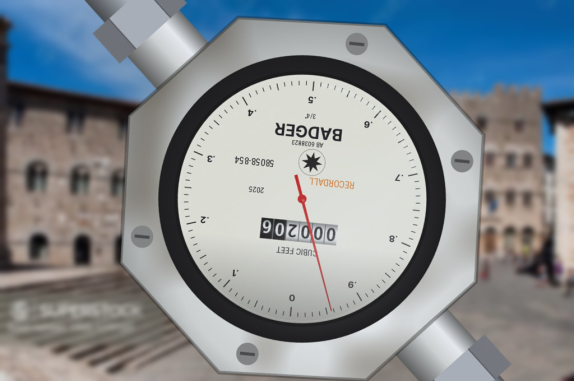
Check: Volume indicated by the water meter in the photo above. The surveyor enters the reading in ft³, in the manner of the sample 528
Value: 205.94
